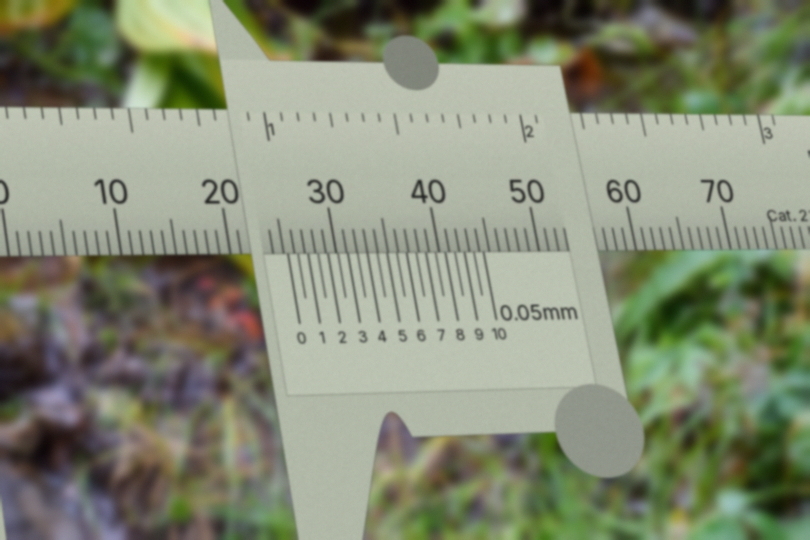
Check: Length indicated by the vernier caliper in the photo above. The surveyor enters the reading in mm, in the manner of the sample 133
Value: 25.4
